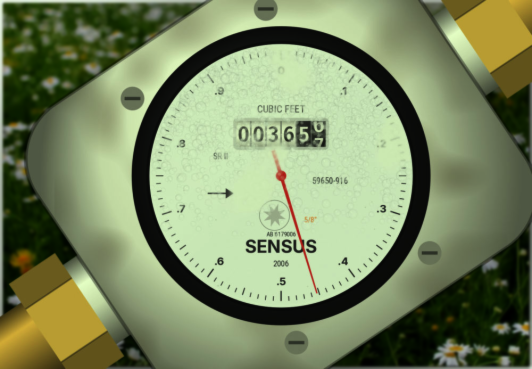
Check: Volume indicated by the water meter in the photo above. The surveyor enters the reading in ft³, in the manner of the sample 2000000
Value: 3656.45
